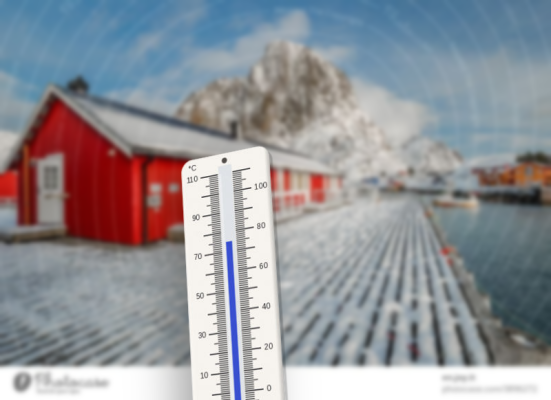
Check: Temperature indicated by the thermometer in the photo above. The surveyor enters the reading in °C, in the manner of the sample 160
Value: 75
